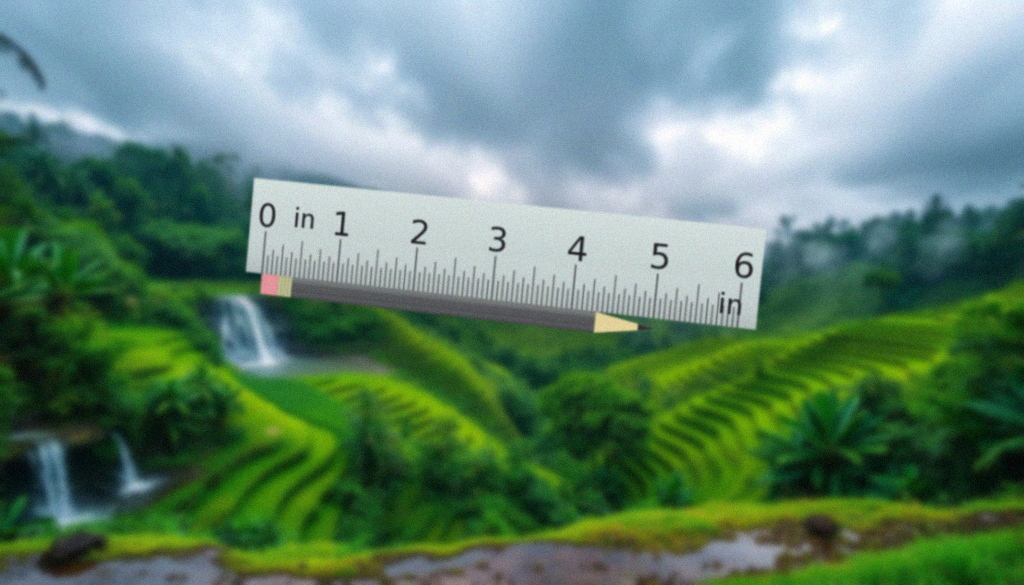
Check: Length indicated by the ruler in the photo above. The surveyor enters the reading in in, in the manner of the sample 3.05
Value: 5
